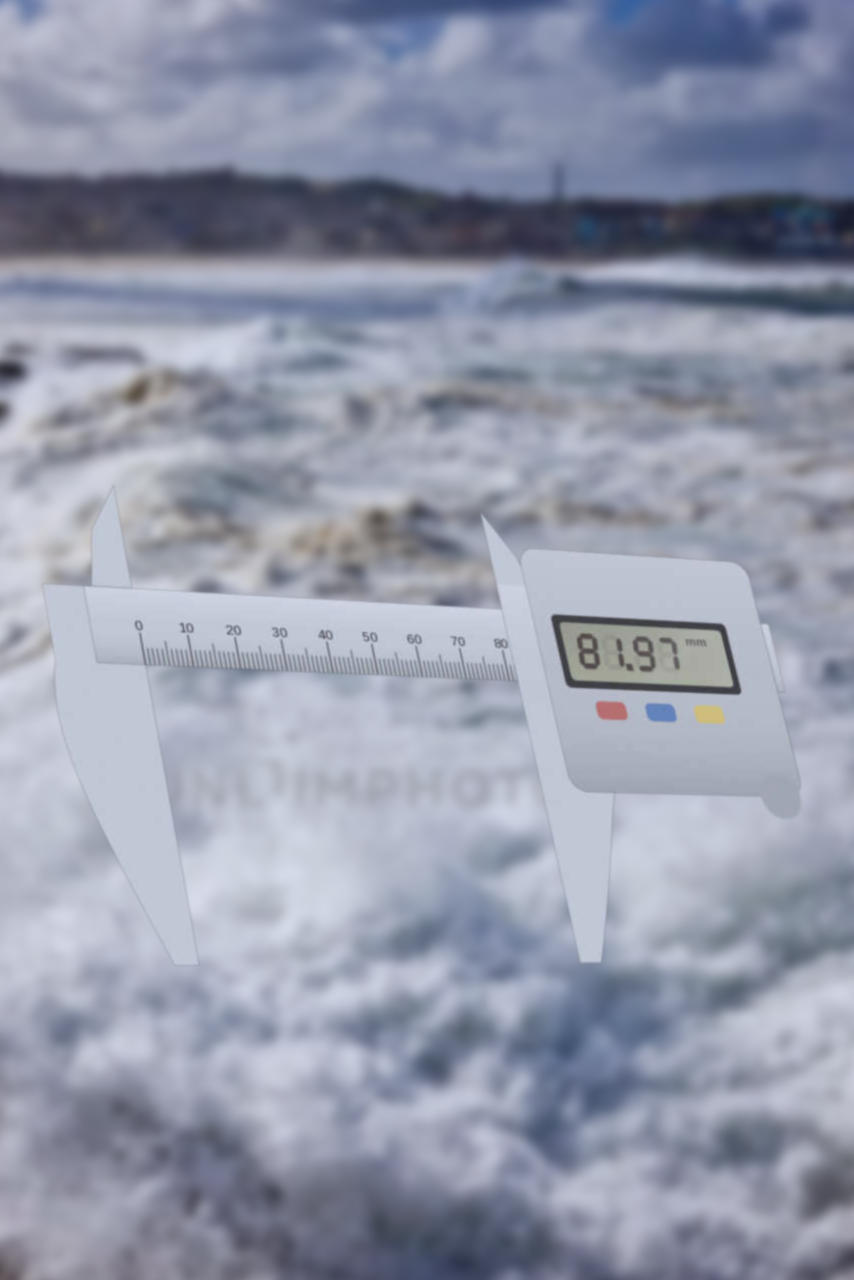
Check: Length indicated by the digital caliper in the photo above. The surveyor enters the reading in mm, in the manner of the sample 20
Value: 81.97
